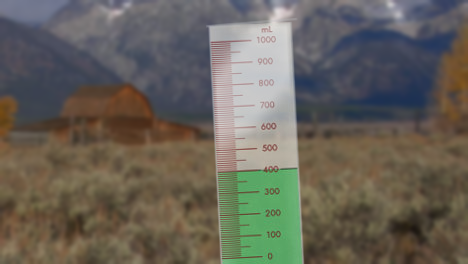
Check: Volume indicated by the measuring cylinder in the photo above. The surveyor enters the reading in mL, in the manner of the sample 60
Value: 400
